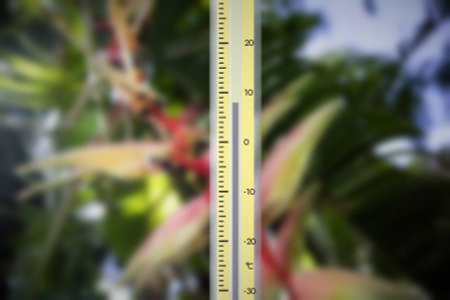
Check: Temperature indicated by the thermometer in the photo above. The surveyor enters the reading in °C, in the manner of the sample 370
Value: 8
